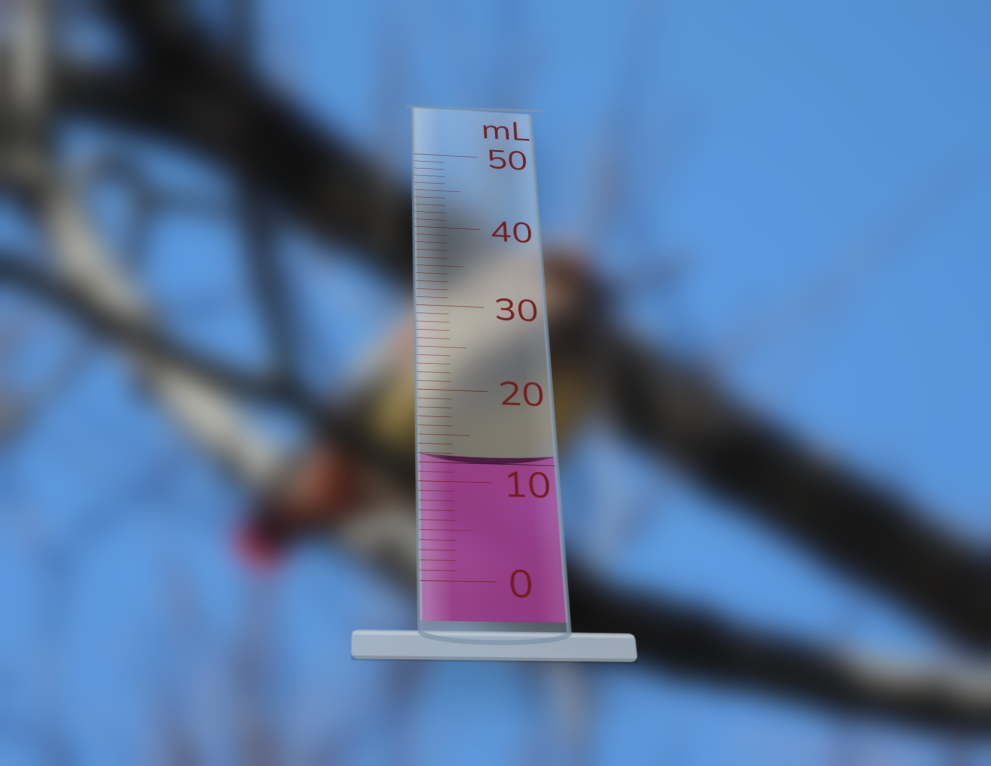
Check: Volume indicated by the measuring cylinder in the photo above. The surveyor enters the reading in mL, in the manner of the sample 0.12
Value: 12
